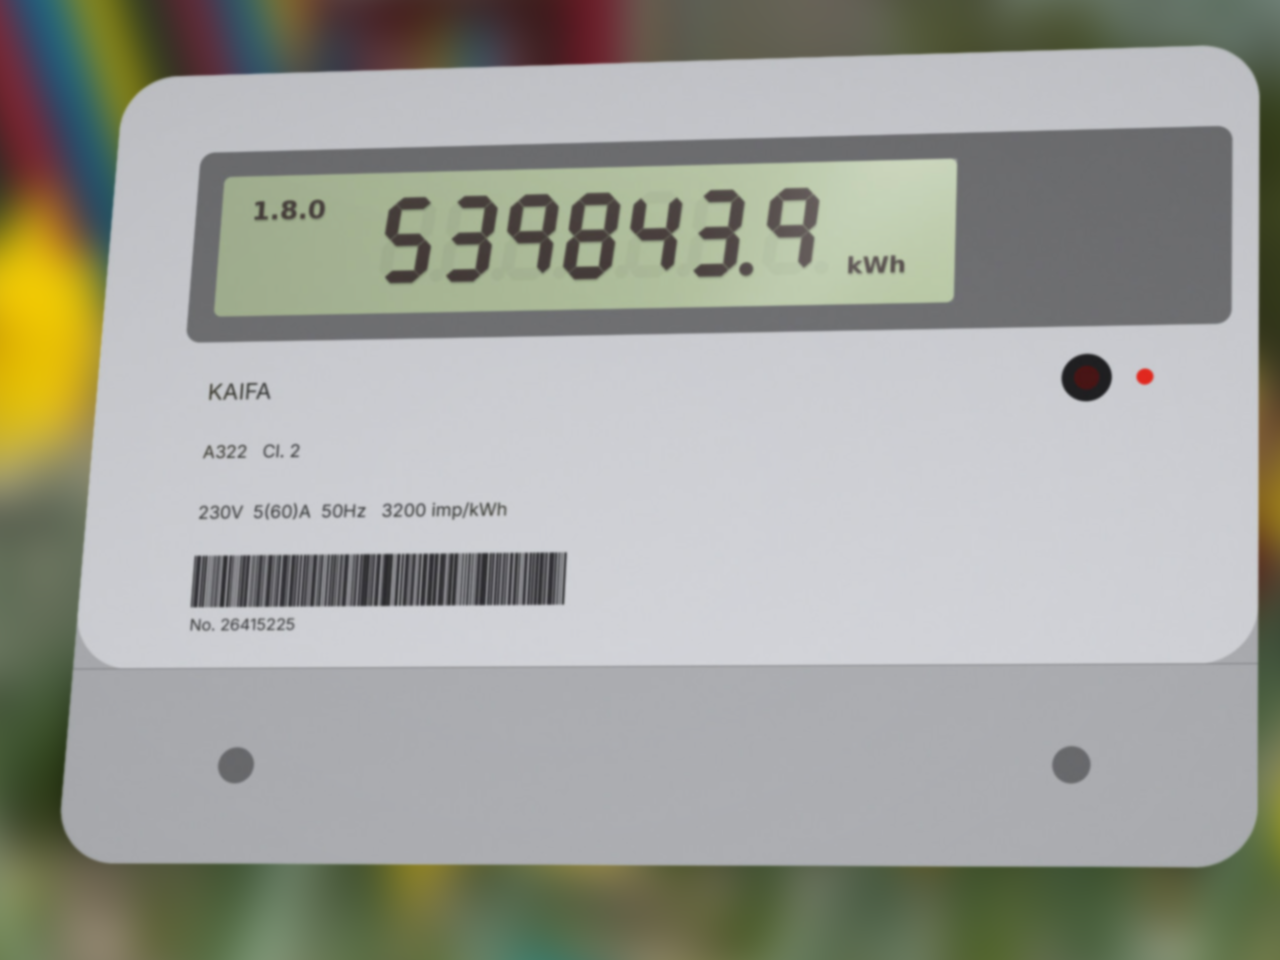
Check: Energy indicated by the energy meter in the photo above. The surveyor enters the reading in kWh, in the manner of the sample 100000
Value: 539843.9
